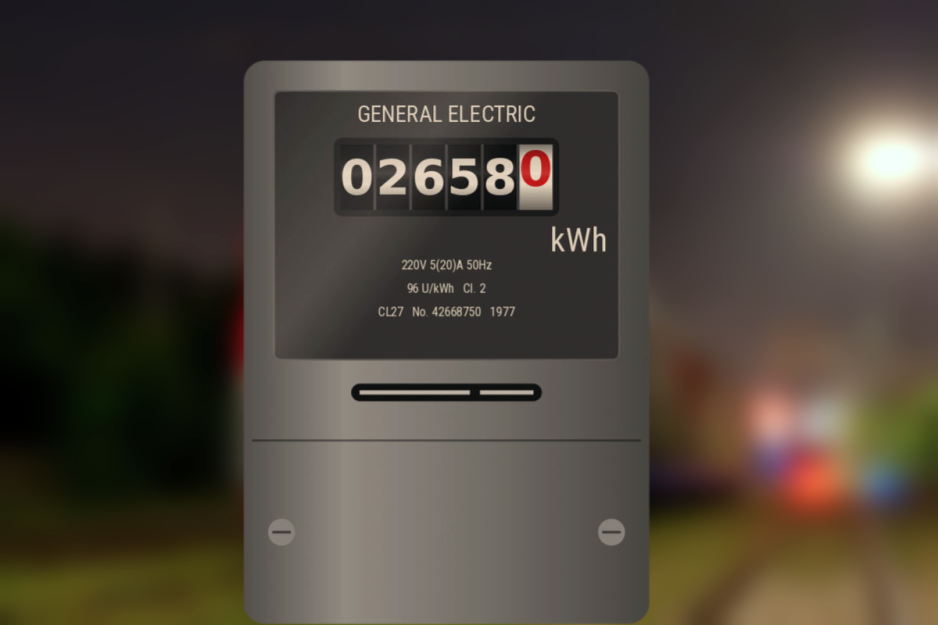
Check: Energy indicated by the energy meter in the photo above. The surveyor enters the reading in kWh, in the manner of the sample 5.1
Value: 2658.0
